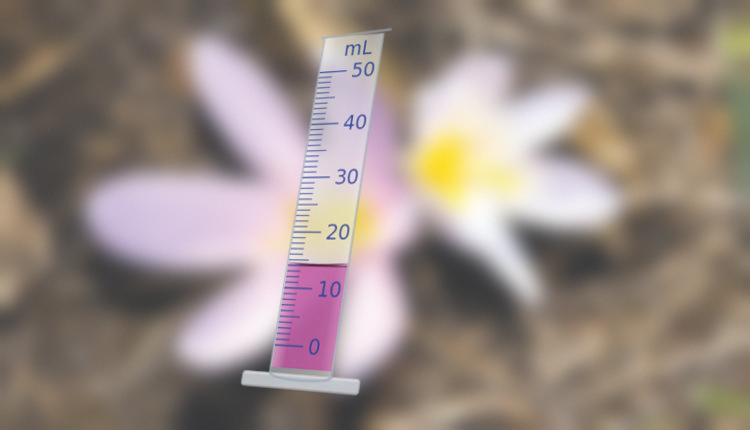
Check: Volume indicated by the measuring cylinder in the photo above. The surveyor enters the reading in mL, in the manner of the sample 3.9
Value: 14
